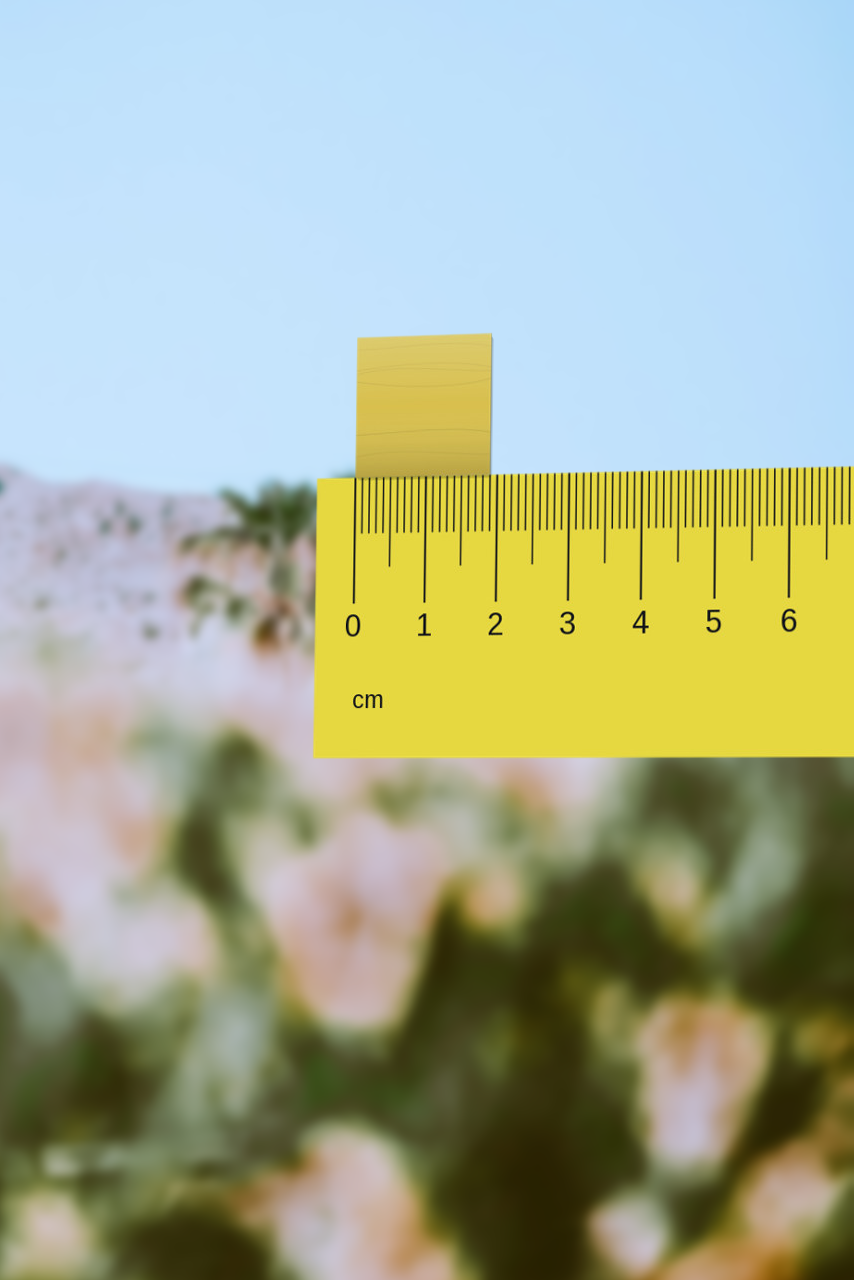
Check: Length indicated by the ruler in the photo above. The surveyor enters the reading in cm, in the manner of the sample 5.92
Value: 1.9
